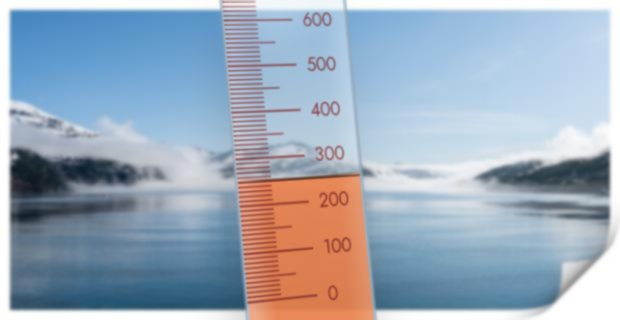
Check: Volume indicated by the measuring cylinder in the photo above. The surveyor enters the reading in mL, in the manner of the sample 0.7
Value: 250
